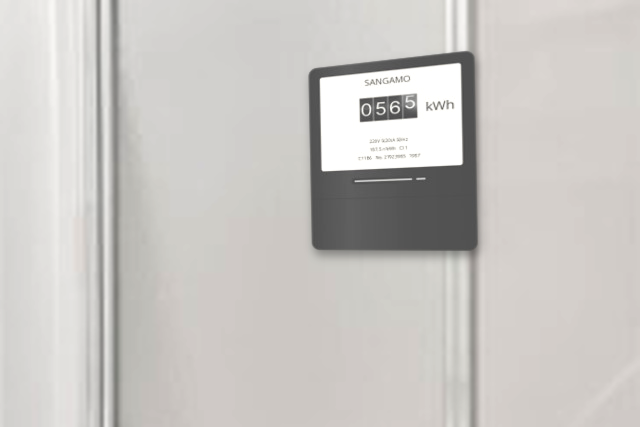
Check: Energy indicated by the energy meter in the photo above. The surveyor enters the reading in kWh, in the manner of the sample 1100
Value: 565
